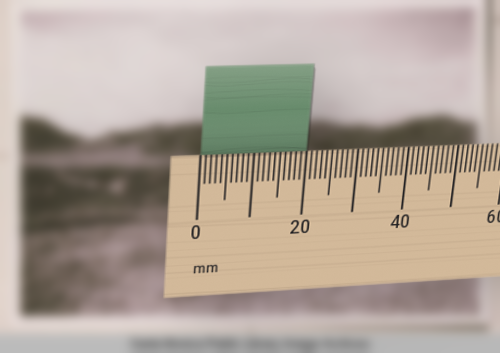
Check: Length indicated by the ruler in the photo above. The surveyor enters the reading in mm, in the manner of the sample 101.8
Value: 20
